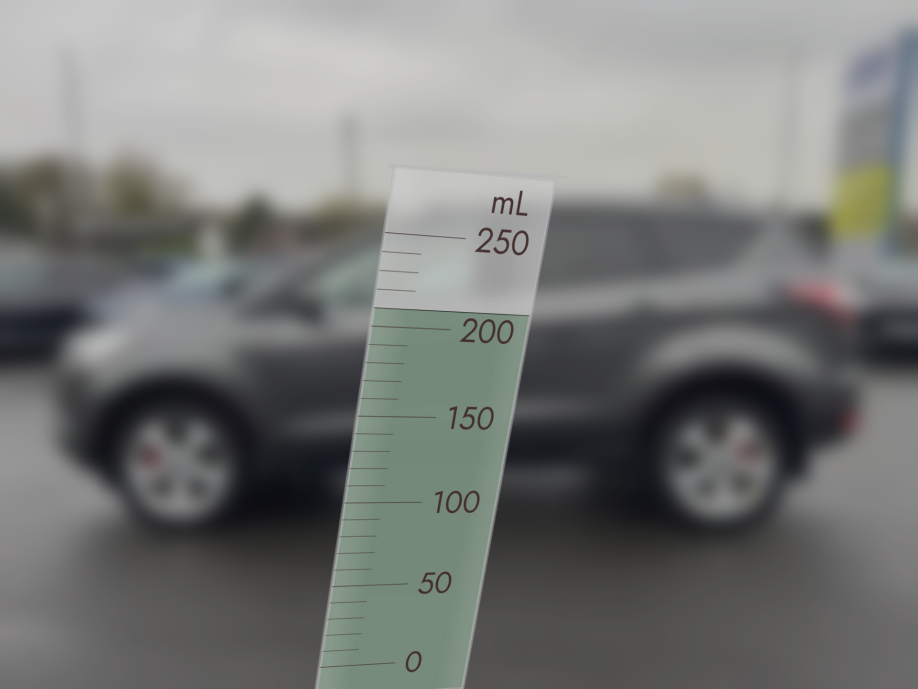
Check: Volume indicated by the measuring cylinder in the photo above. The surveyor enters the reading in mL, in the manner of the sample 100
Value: 210
